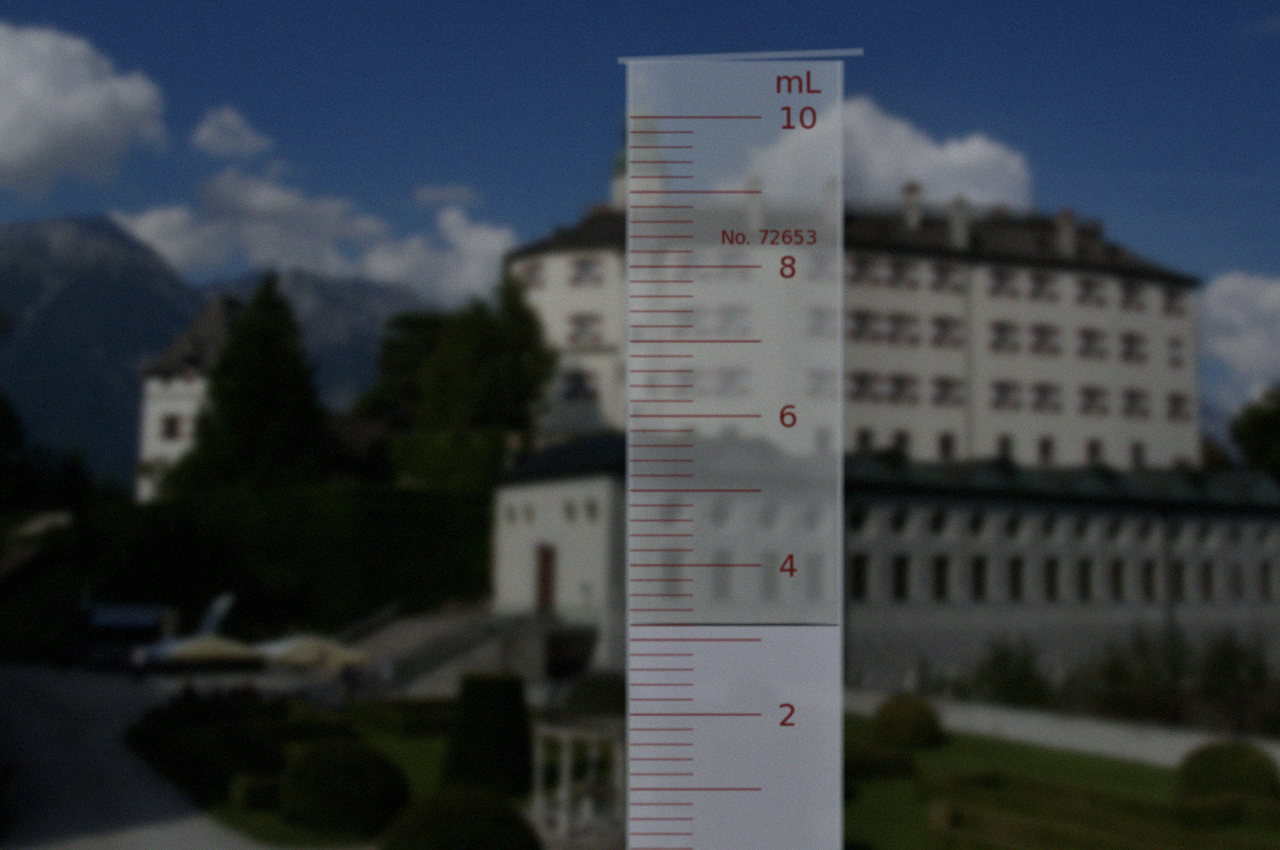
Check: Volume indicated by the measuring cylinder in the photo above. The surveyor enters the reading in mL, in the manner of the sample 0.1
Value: 3.2
